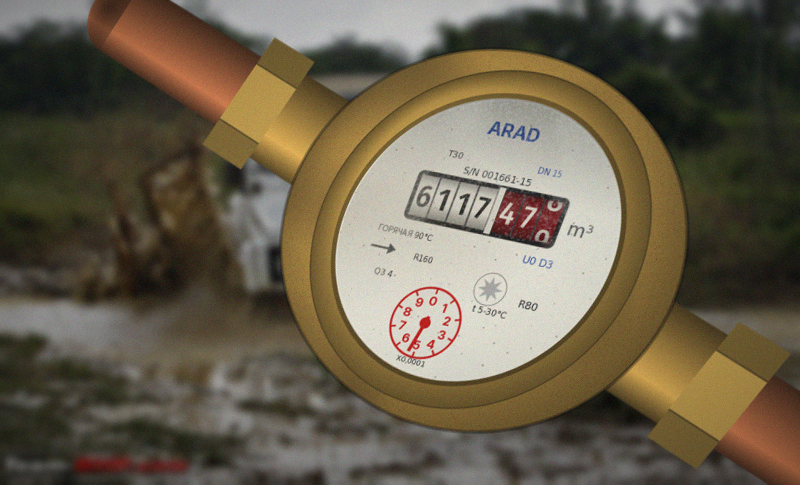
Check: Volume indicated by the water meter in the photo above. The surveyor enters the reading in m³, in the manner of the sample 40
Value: 6117.4785
